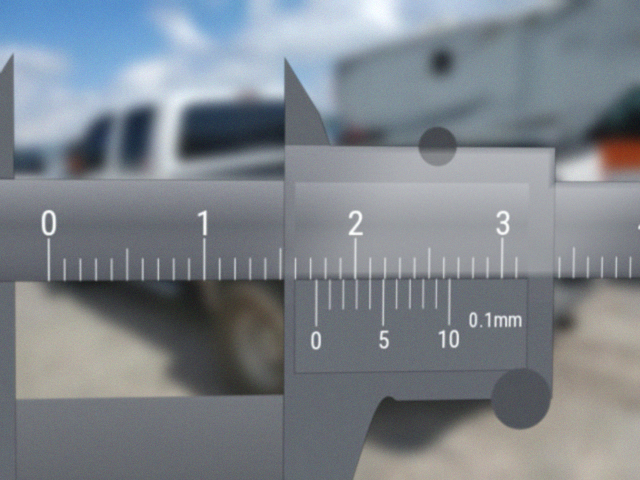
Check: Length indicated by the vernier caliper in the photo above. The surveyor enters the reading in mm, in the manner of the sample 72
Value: 17.4
